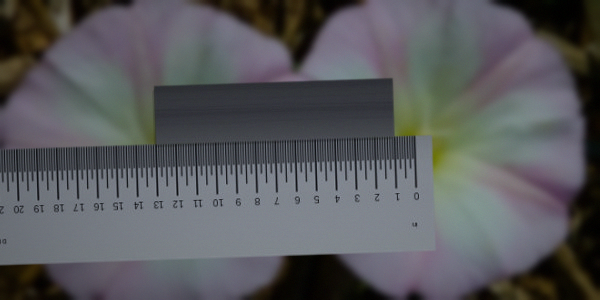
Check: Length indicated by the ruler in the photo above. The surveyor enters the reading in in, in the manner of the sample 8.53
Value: 12
